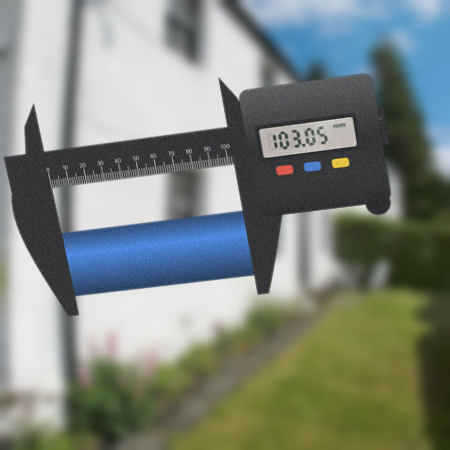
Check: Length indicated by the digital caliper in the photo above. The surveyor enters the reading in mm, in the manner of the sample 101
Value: 103.05
